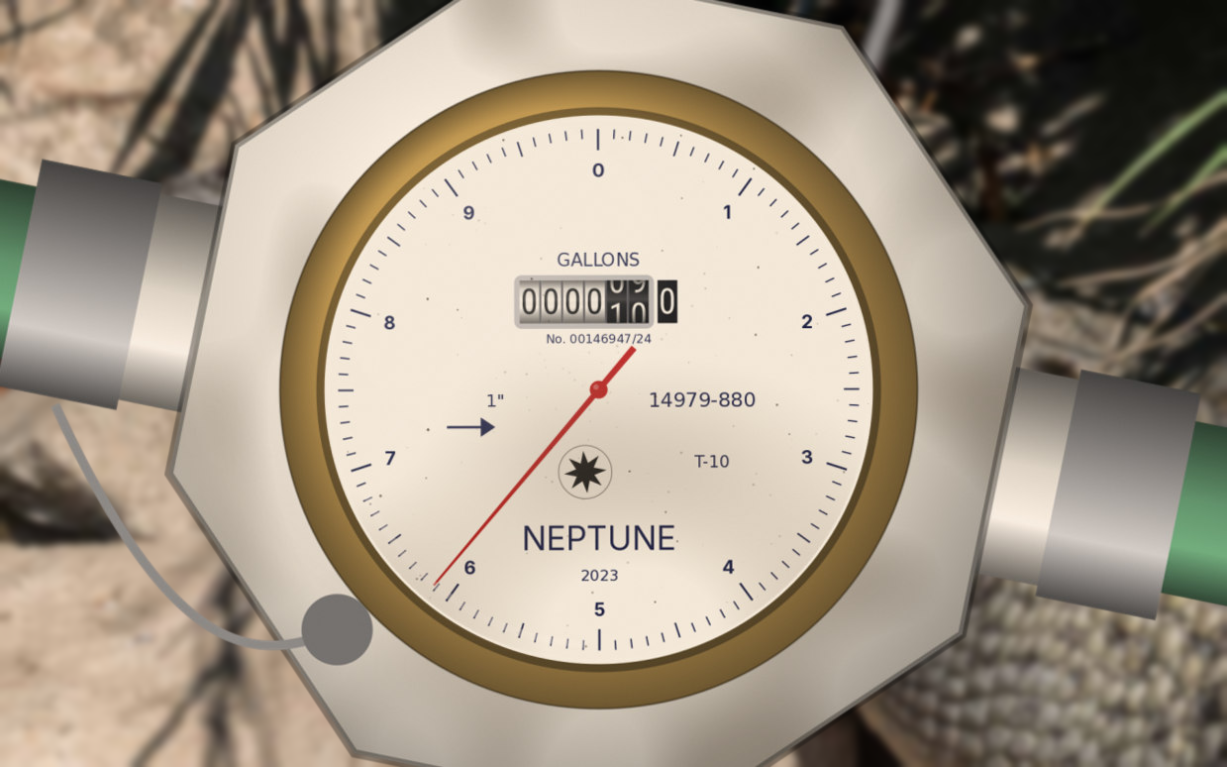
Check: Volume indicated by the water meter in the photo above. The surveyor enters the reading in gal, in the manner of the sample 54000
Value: 96.1
